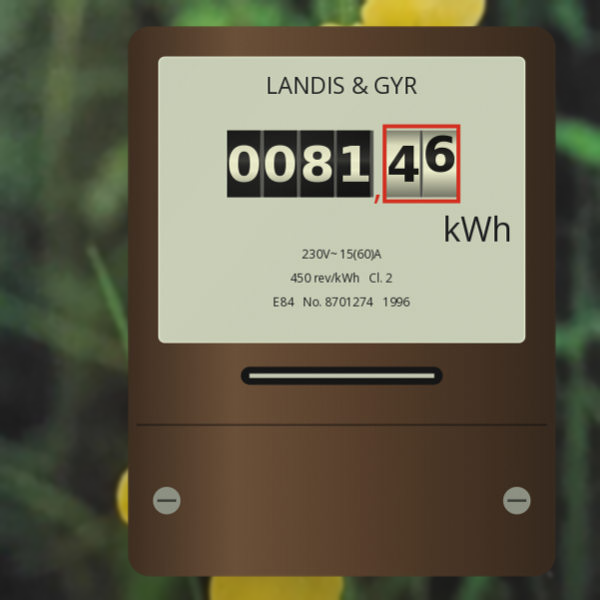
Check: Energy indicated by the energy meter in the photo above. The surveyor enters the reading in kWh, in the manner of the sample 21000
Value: 81.46
